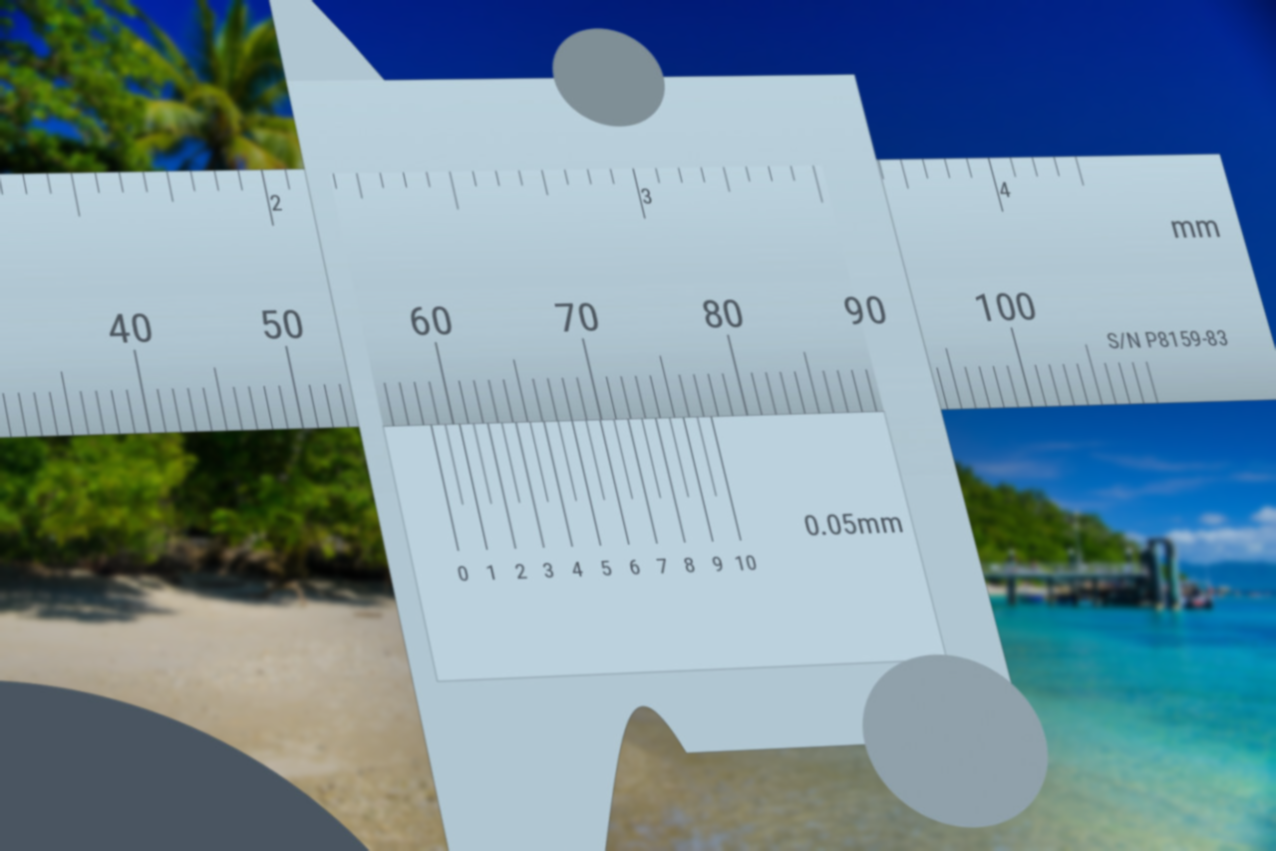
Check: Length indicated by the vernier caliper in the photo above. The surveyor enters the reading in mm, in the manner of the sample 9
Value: 58.5
